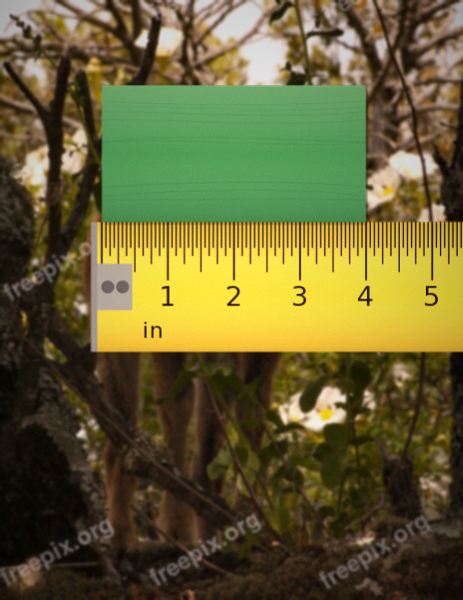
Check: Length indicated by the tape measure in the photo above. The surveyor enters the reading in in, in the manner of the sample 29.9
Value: 4
